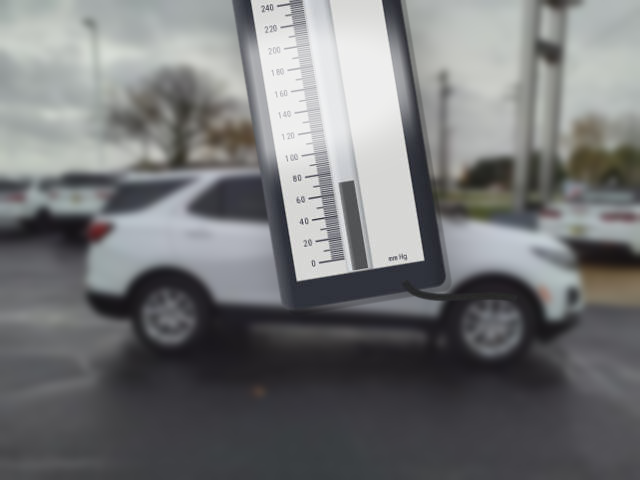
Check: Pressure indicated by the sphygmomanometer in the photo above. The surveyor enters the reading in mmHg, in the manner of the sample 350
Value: 70
